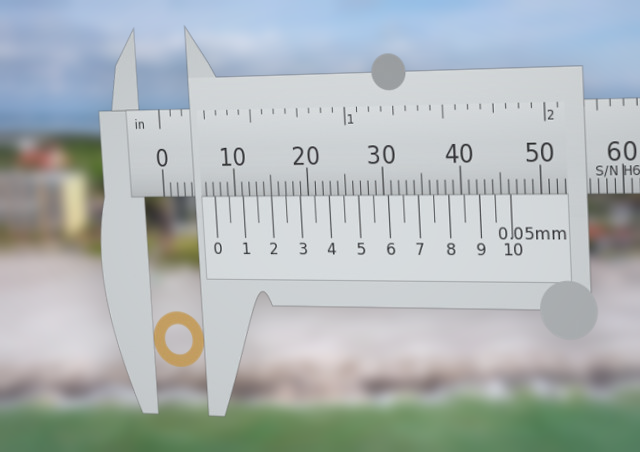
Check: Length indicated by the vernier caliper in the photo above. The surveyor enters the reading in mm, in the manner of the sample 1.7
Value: 7.2
